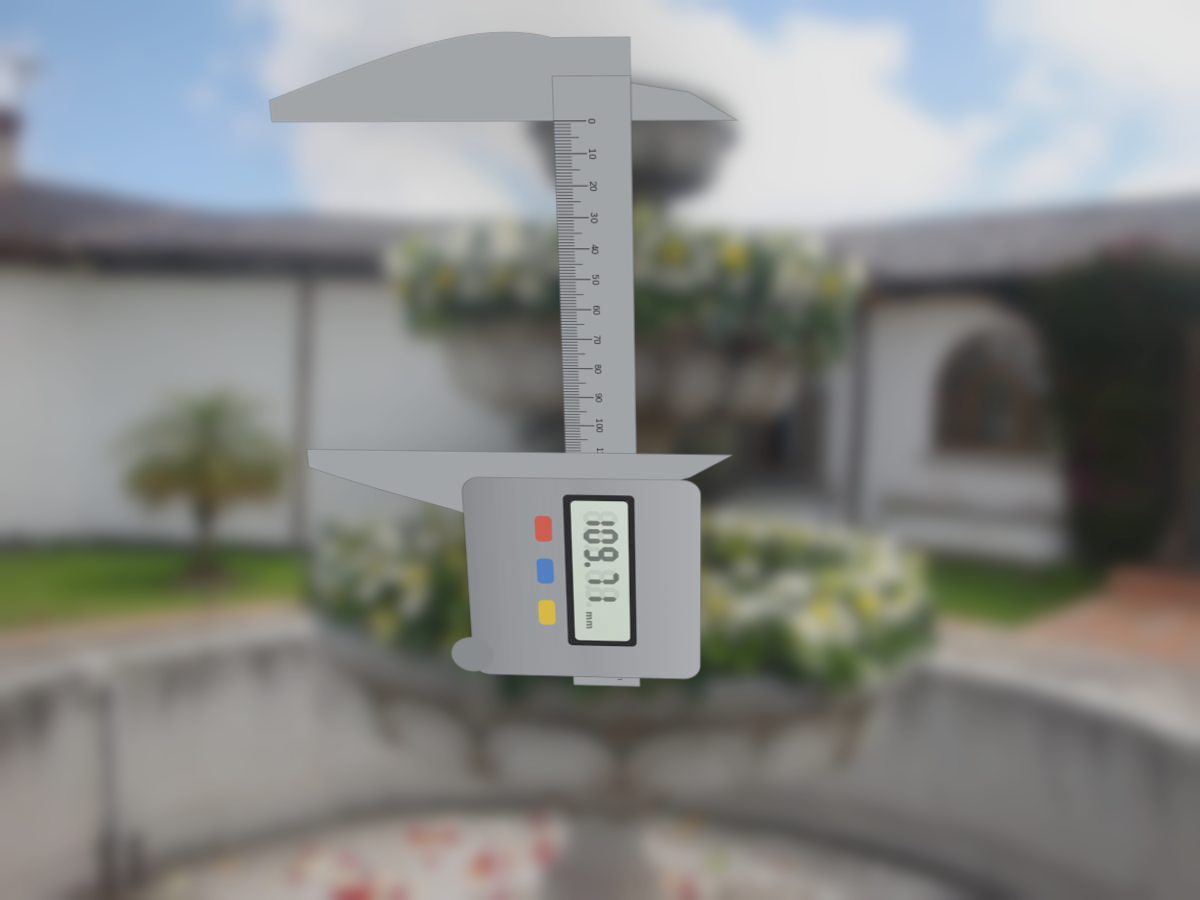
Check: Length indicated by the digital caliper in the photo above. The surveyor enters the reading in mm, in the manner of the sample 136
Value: 109.71
